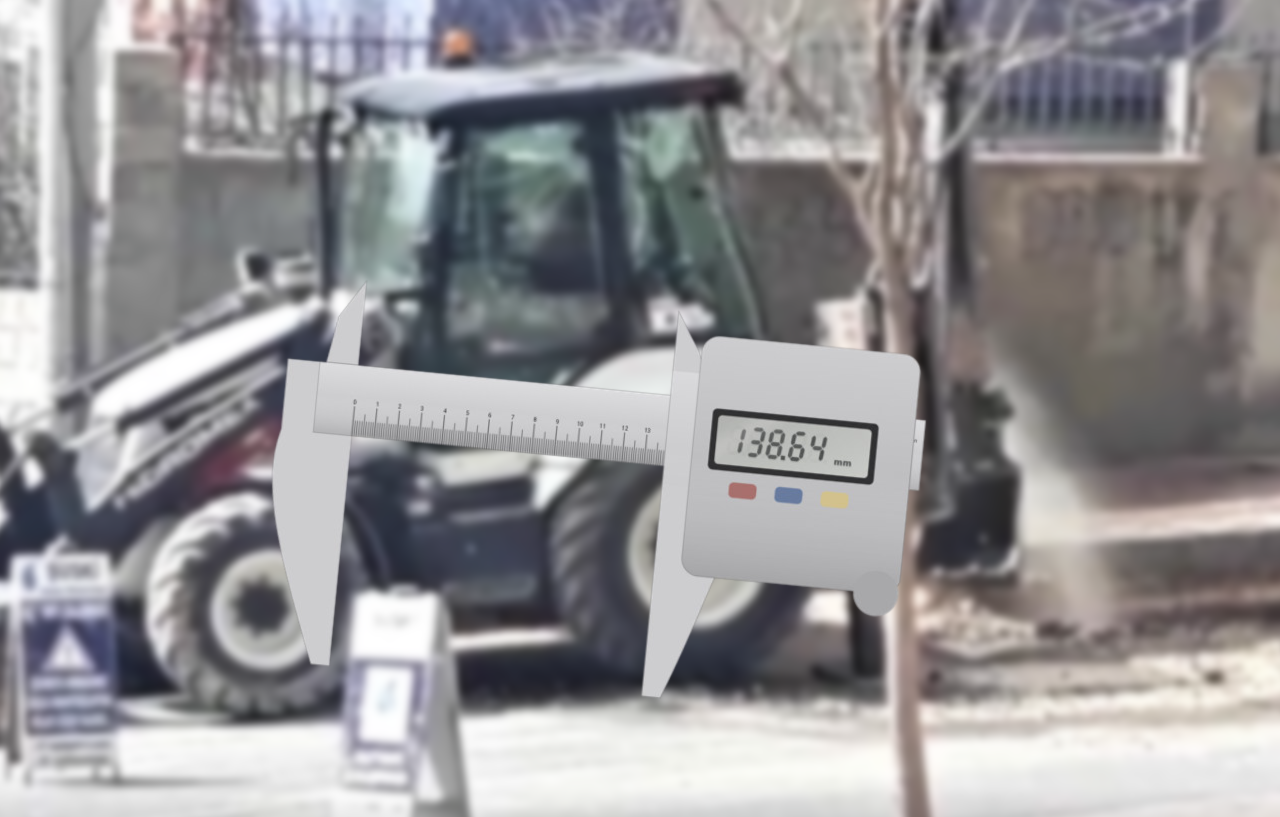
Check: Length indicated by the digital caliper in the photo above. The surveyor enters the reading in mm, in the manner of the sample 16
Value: 138.64
